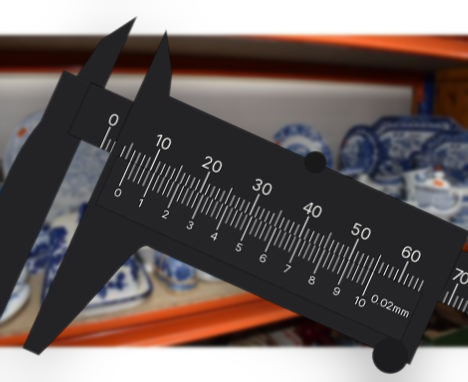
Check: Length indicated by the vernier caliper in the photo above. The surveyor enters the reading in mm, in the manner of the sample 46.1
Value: 6.0
